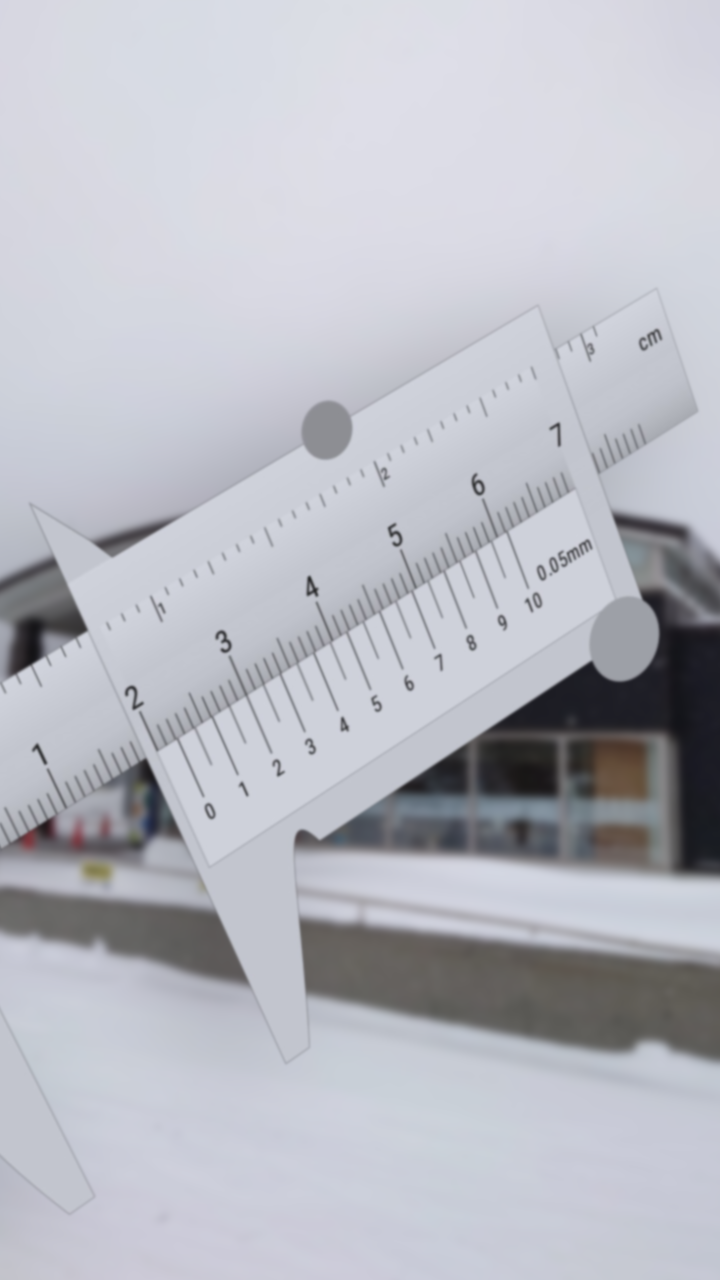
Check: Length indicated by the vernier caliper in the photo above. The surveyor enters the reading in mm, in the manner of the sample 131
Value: 22.2
